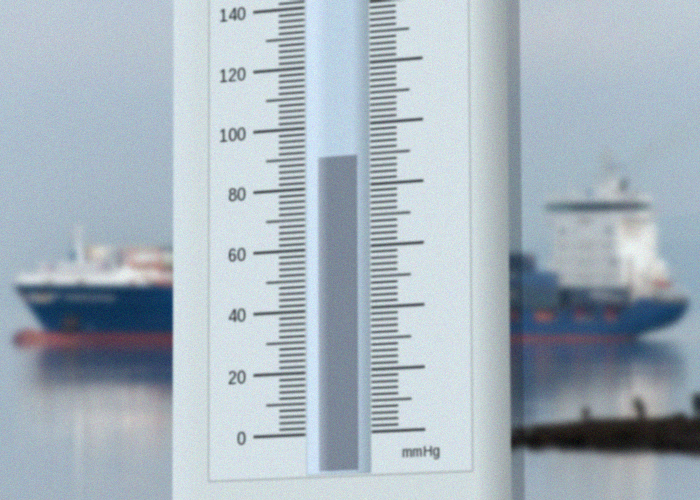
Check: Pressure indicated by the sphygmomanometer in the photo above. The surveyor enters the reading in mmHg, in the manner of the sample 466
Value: 90
